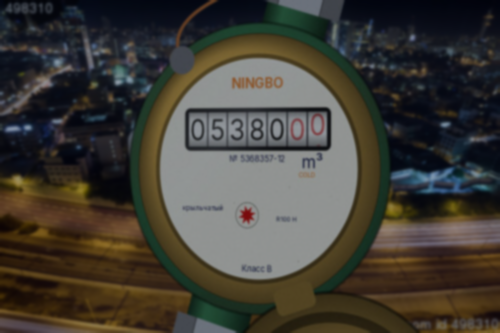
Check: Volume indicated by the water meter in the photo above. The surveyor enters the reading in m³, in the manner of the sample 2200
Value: 5380.00
